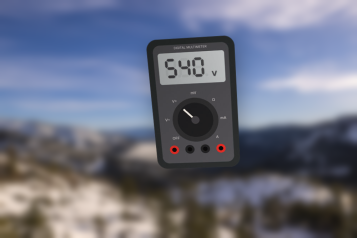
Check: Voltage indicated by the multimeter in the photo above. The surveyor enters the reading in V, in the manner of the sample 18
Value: 540
